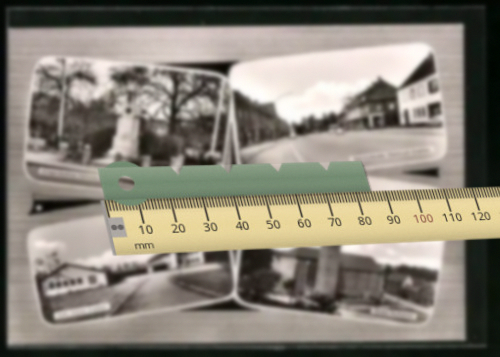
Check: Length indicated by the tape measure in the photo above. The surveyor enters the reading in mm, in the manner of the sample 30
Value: 85
